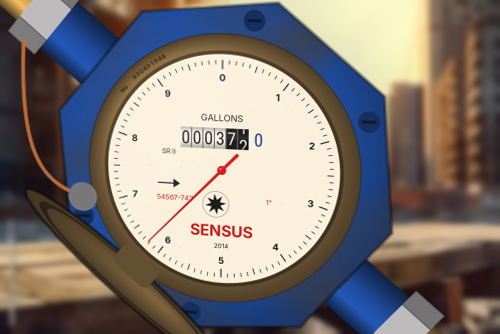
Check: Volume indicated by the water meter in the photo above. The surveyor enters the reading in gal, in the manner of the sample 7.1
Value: 3716.2
